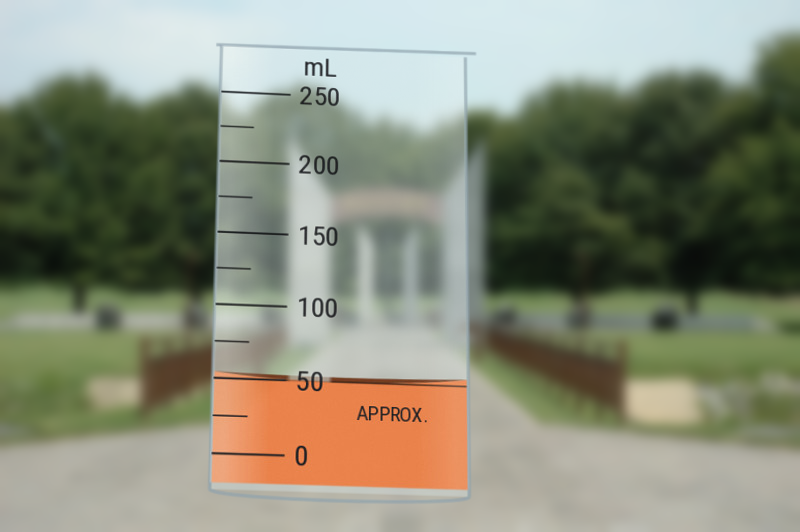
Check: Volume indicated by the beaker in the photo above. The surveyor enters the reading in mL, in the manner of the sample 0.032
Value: 50
